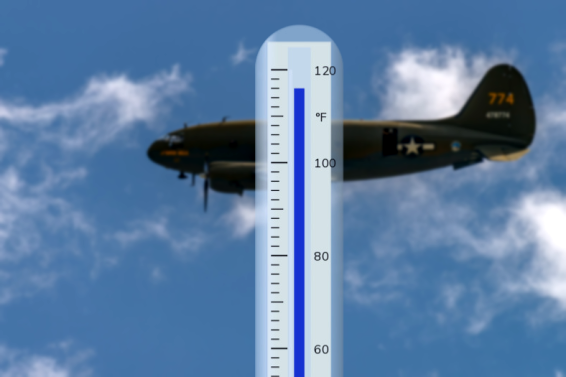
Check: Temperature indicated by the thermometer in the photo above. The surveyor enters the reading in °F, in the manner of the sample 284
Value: 116
